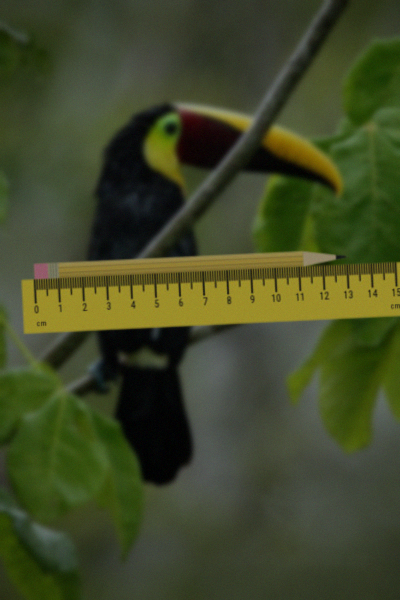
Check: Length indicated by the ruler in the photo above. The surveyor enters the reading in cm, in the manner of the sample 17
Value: 13
